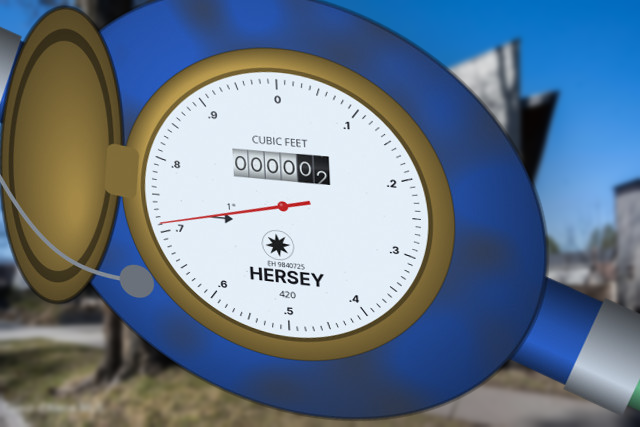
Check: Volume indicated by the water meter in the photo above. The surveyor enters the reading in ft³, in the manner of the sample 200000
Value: 1.71
